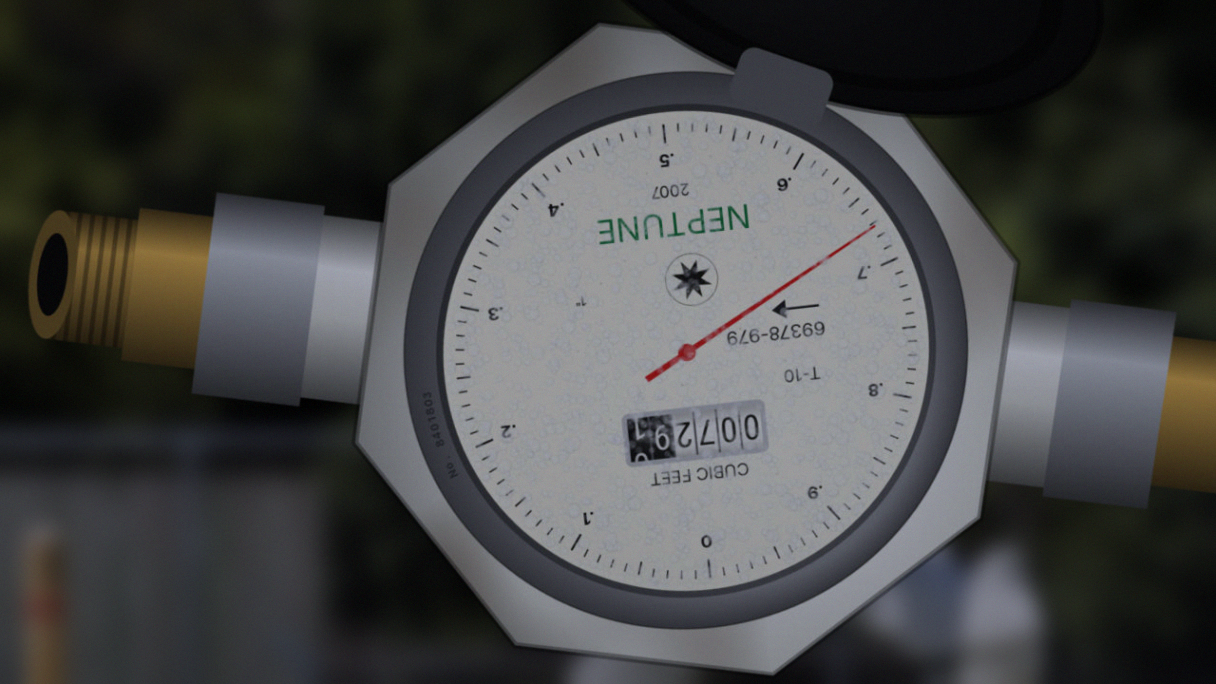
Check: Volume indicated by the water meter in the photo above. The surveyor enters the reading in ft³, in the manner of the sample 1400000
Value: 7290.67
